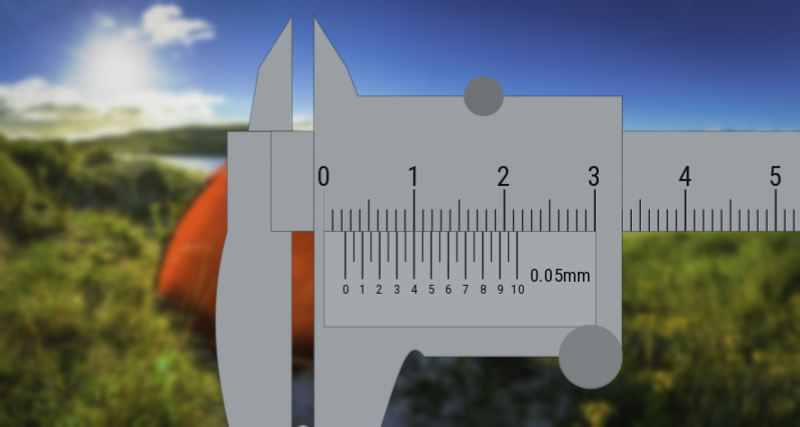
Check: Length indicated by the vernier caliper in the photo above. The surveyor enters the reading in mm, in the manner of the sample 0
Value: 2.4
